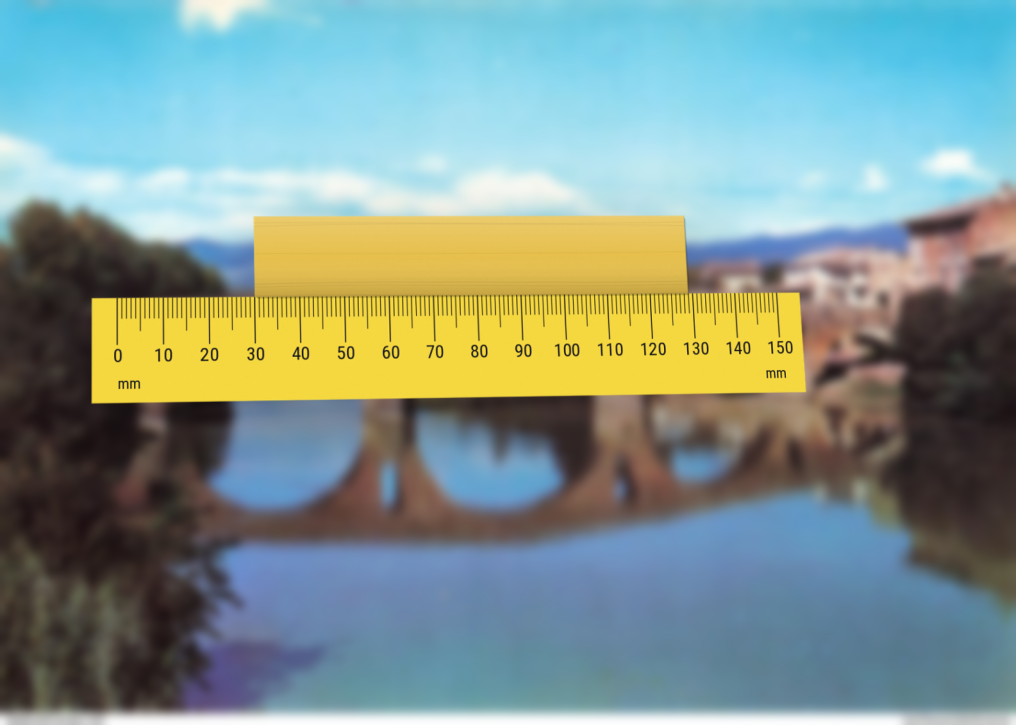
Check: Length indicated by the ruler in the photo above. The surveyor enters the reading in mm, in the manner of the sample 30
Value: 99
